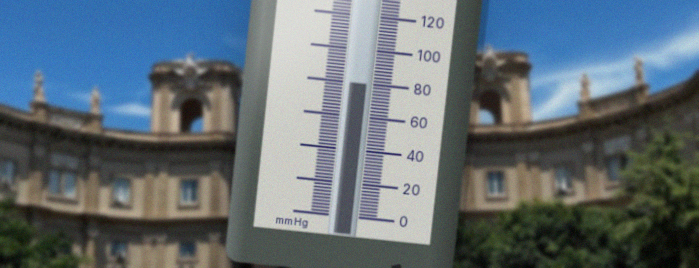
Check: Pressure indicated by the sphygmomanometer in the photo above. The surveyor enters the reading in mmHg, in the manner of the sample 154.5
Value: 80
